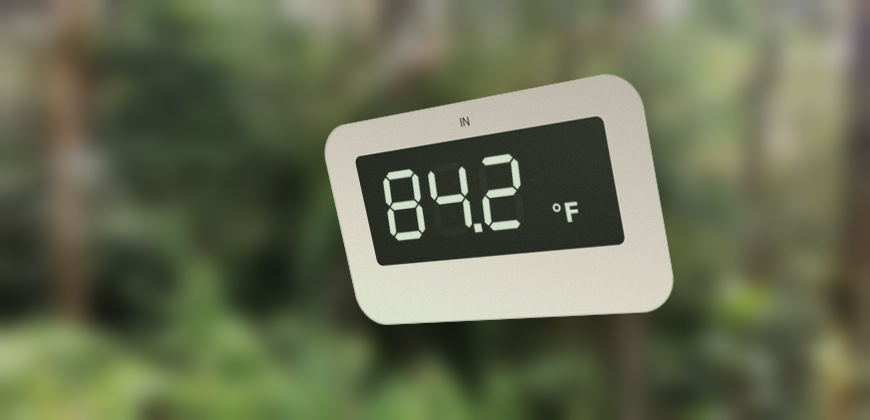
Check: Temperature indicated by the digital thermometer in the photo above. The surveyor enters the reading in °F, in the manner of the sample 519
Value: 84.2
